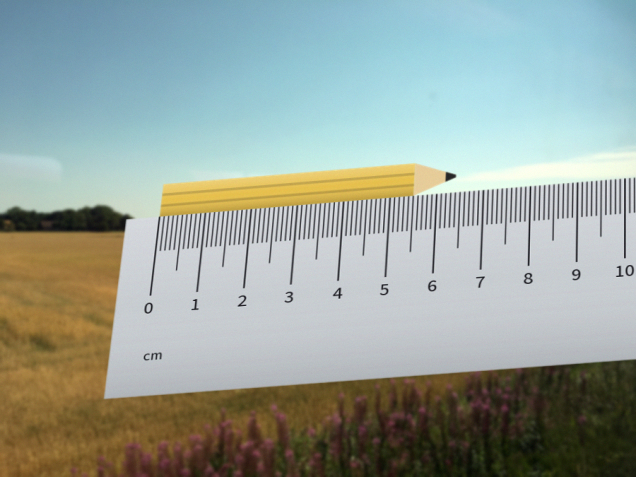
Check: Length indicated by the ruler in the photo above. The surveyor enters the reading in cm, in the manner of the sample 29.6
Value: 6.4
